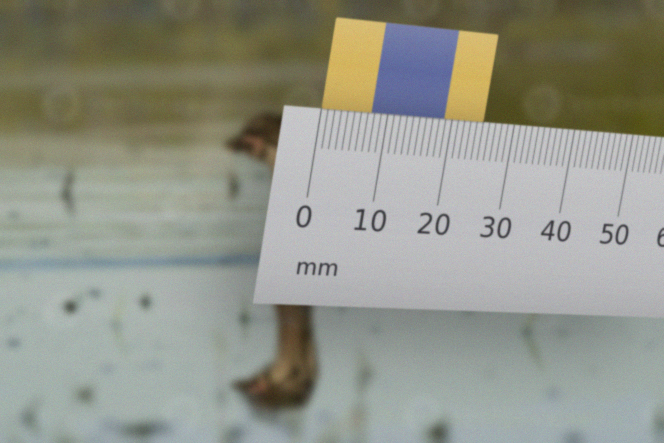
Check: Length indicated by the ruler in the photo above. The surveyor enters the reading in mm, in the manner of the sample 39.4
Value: 25
